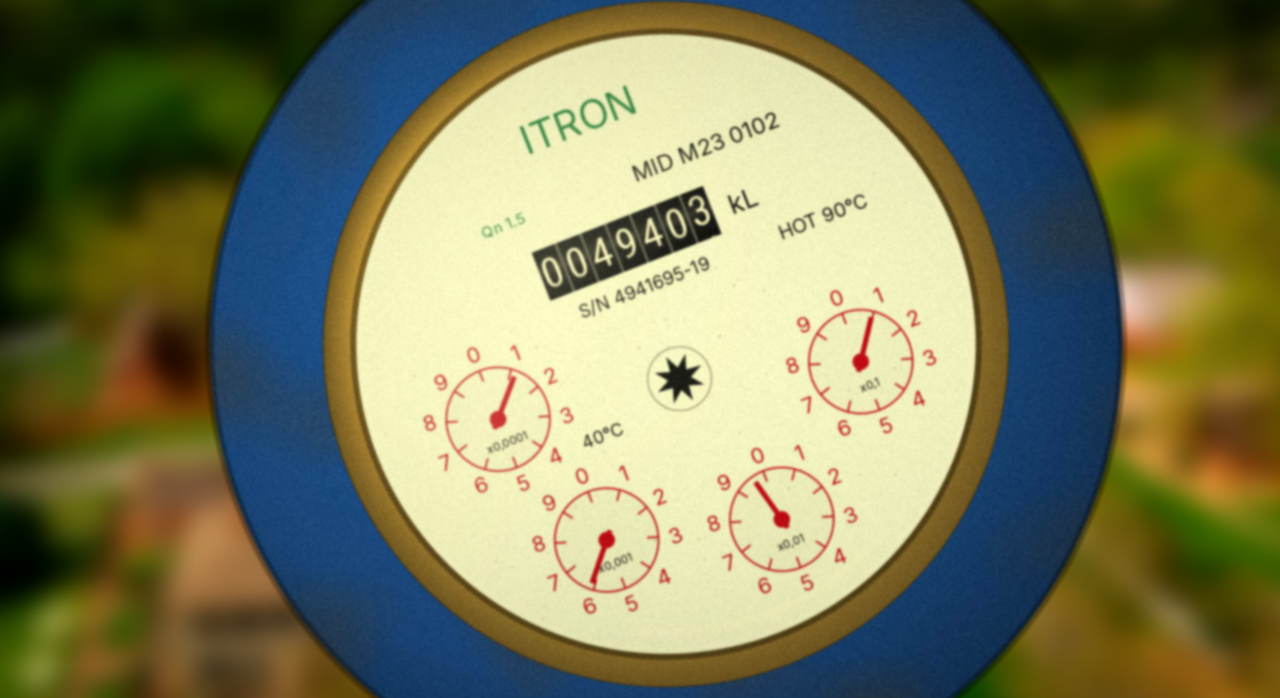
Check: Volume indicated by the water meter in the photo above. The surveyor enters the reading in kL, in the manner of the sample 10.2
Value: 49403.0961
